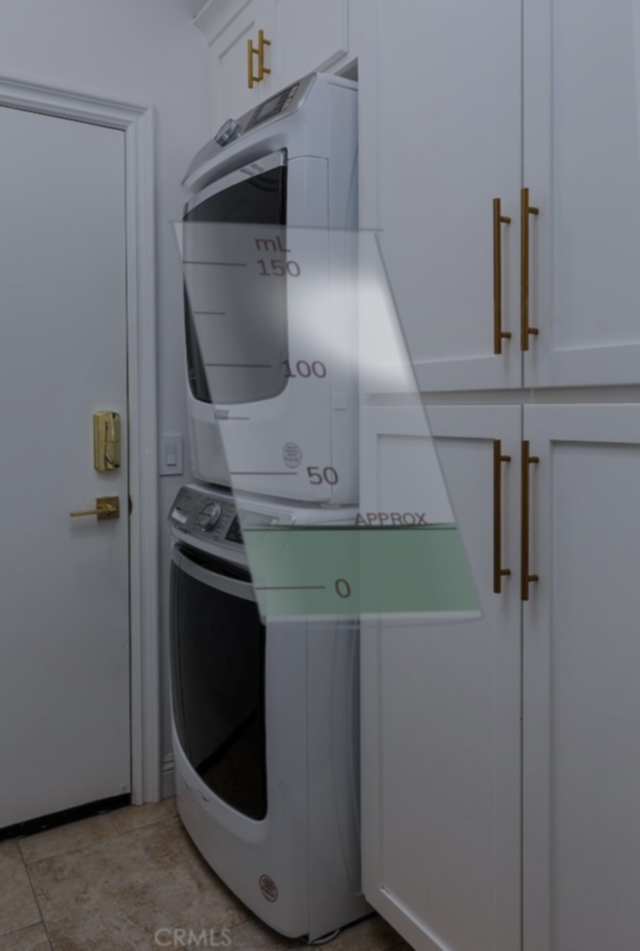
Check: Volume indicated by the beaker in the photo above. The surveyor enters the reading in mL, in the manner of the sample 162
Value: 25
